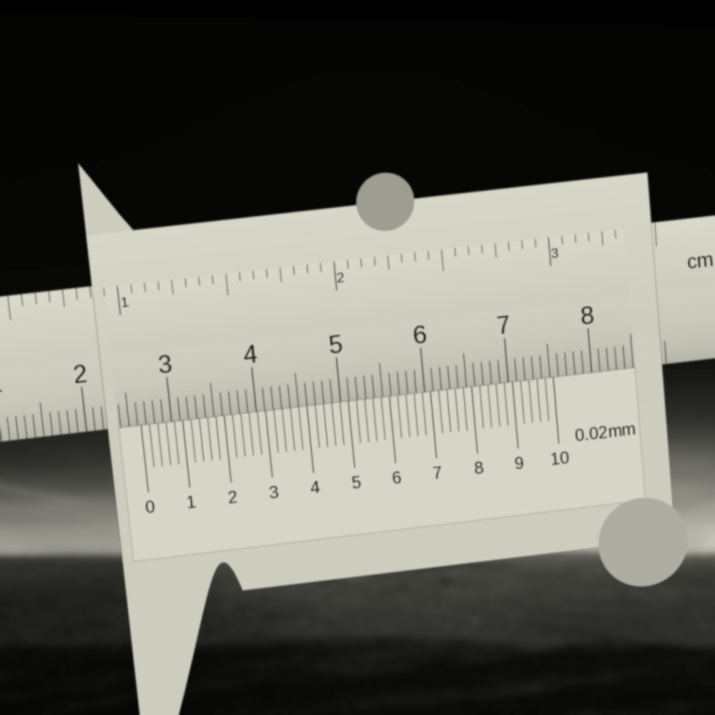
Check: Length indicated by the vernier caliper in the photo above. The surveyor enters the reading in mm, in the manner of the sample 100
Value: 26.4
